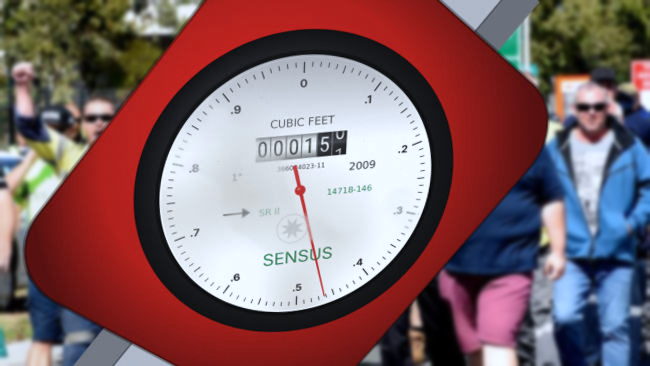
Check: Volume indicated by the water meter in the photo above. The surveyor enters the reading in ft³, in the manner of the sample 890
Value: 150.46
